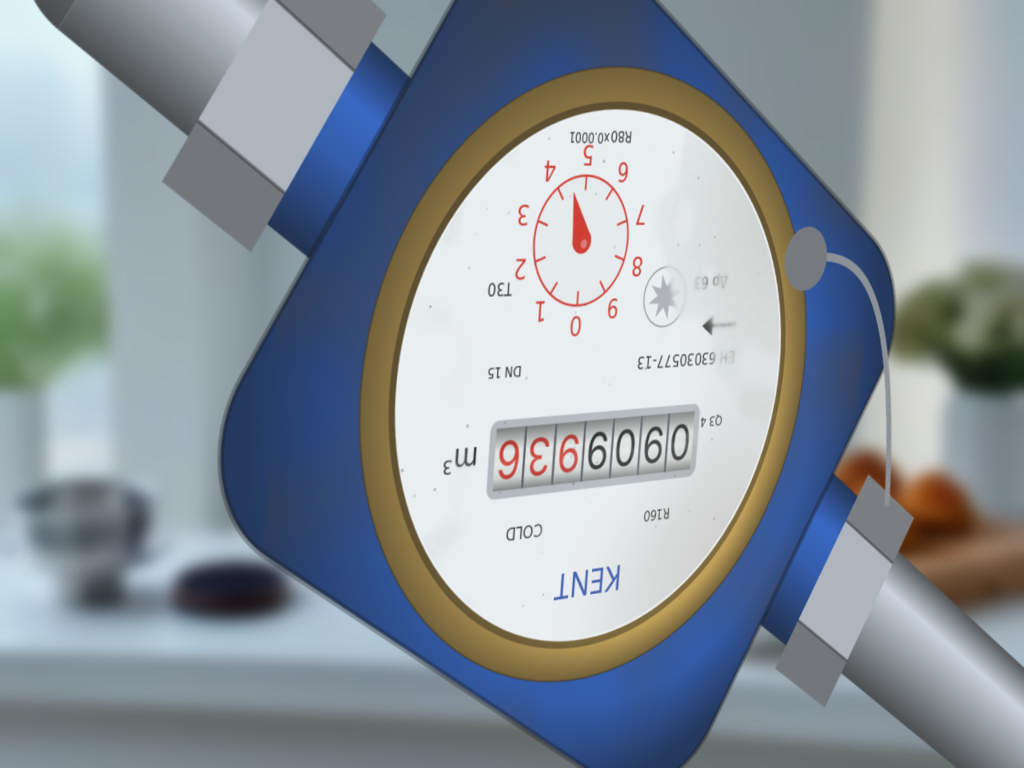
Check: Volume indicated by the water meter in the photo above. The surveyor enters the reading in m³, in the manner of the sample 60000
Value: 909.9364
